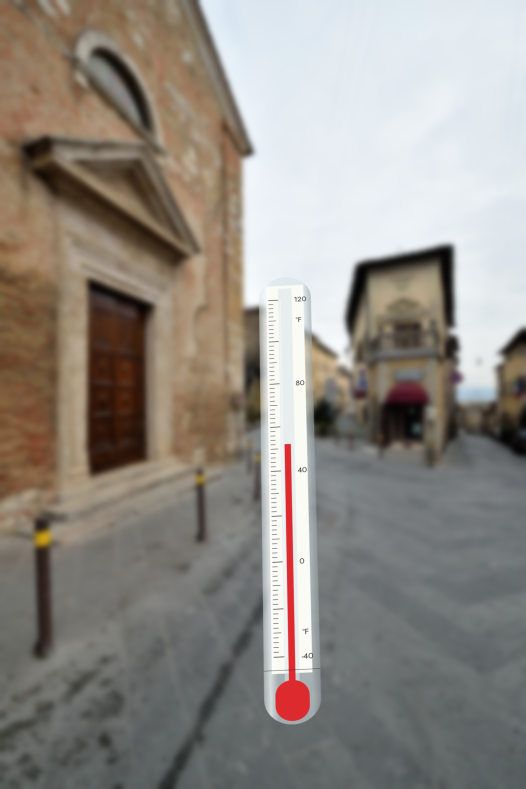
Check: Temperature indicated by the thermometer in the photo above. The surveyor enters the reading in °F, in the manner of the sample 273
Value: 52
